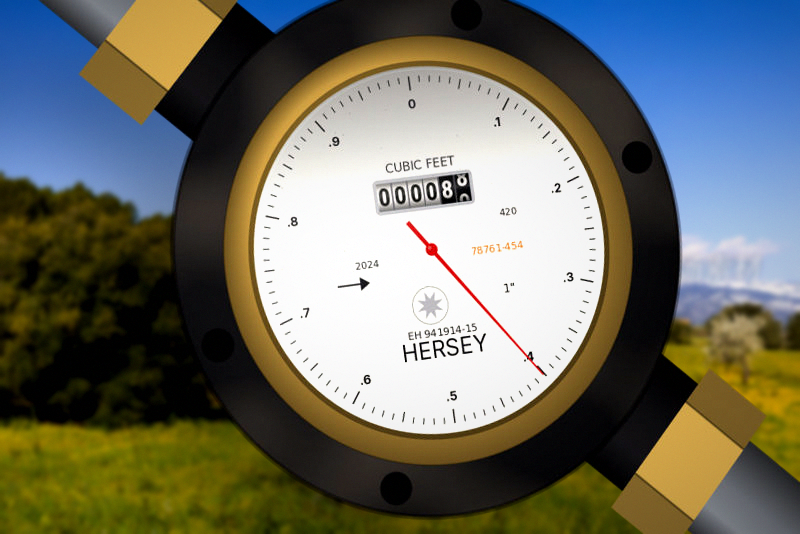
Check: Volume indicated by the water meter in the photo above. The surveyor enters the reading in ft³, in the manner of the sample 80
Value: 88.40
